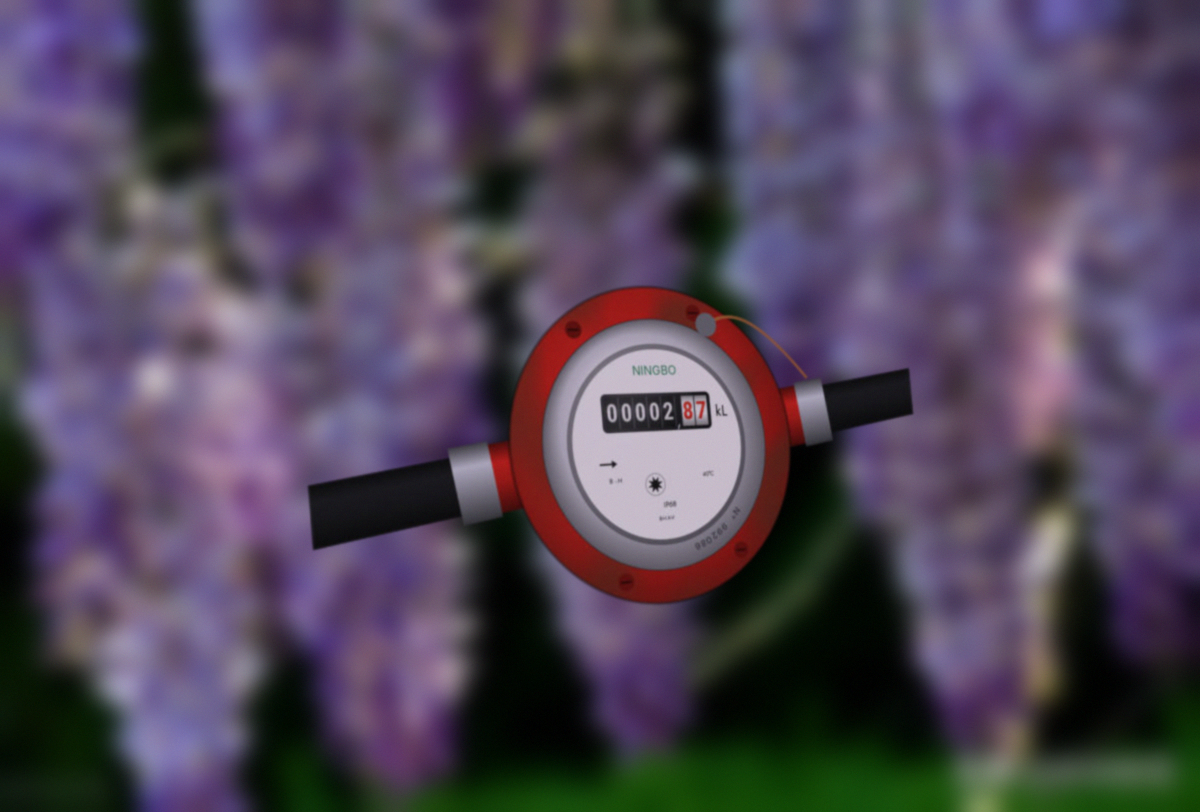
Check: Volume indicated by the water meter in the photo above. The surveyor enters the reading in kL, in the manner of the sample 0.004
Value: 2.87
